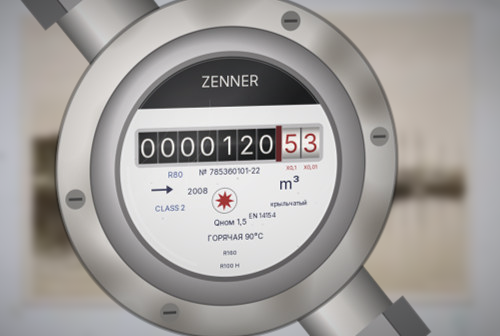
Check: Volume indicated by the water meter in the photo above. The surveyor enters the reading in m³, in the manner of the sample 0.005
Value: 120.53
